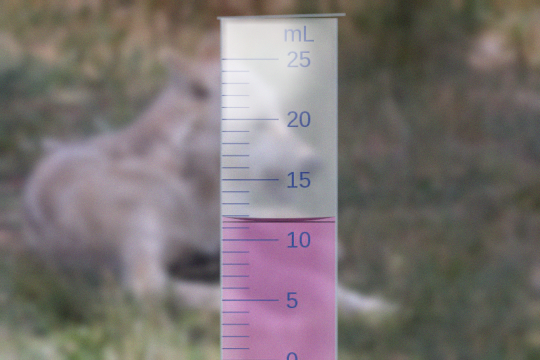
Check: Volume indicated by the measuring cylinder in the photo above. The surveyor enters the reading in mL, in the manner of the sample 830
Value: 11.5
